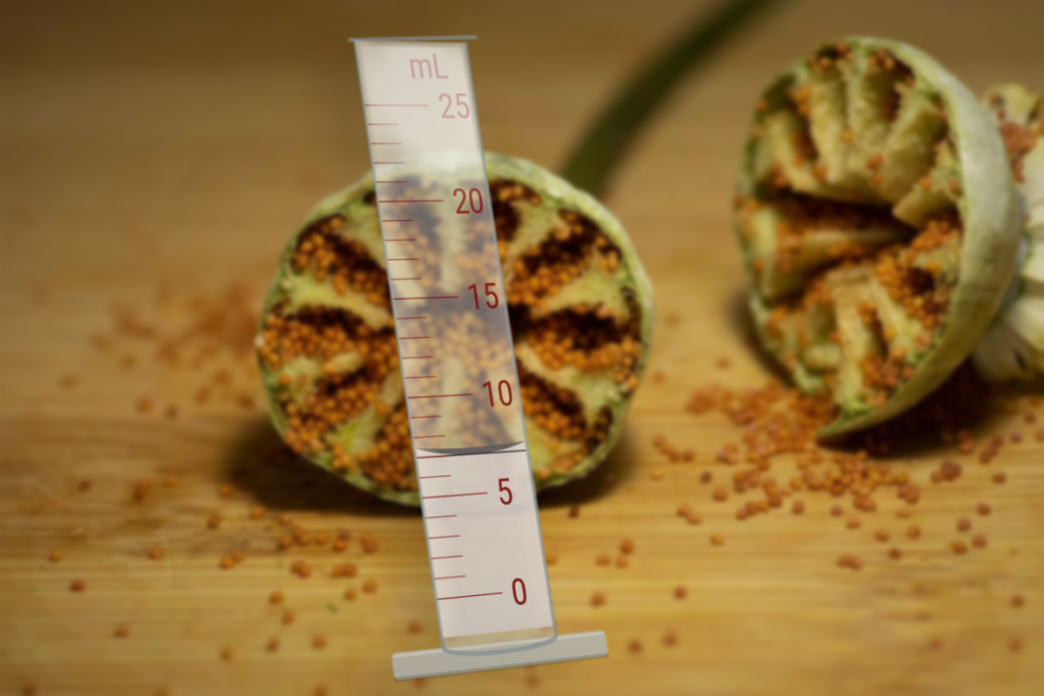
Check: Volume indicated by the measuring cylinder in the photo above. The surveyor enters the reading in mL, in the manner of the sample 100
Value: 7
